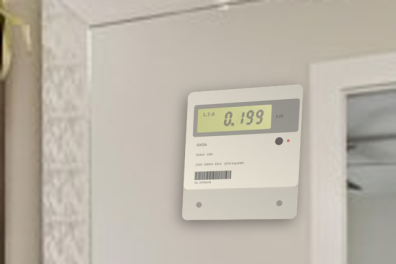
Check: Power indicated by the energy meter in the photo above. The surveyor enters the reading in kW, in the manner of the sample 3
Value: 0.199
